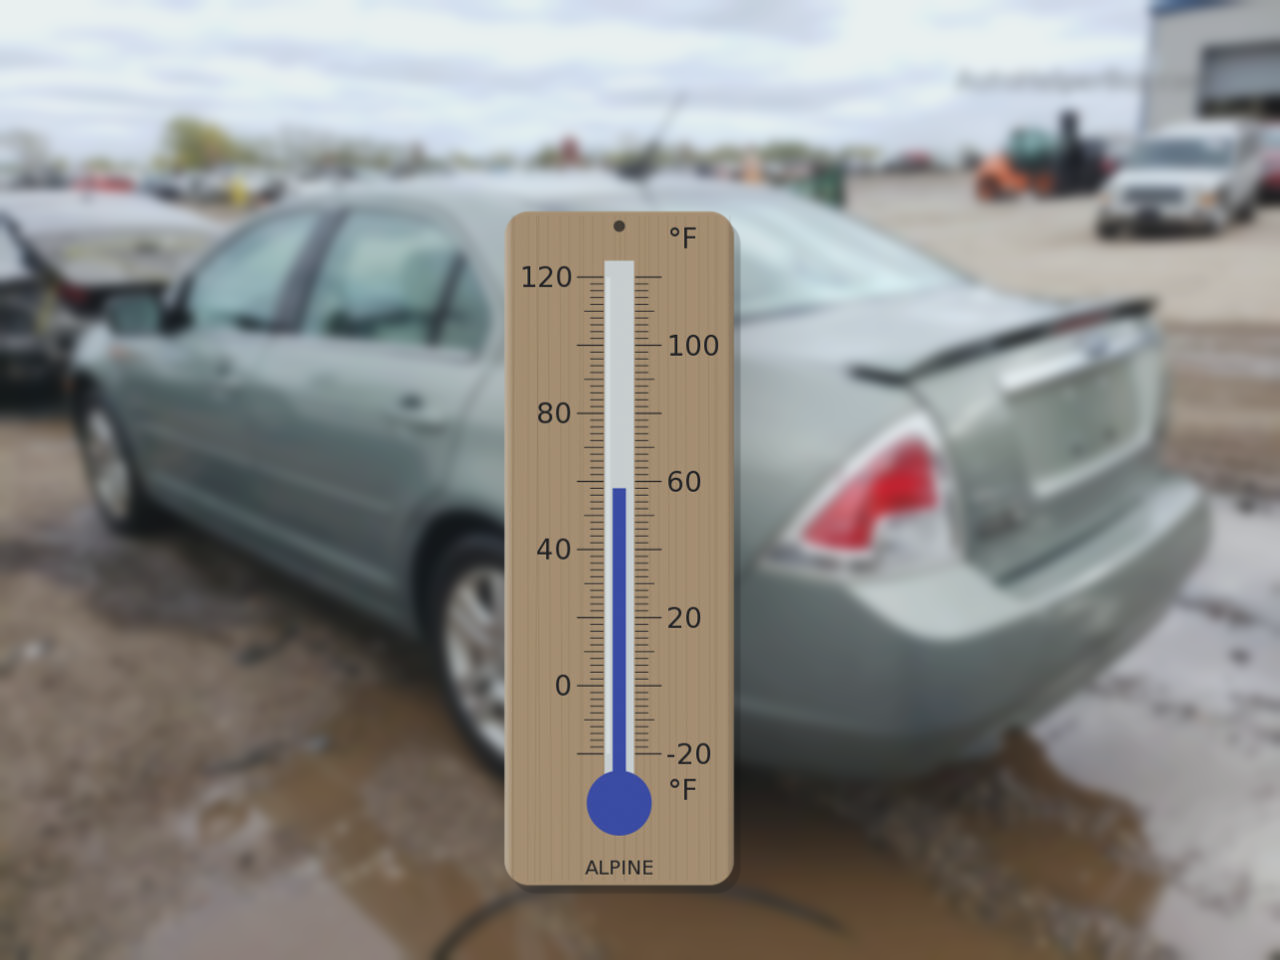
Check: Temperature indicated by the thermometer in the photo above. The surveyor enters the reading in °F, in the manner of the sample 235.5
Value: 58
